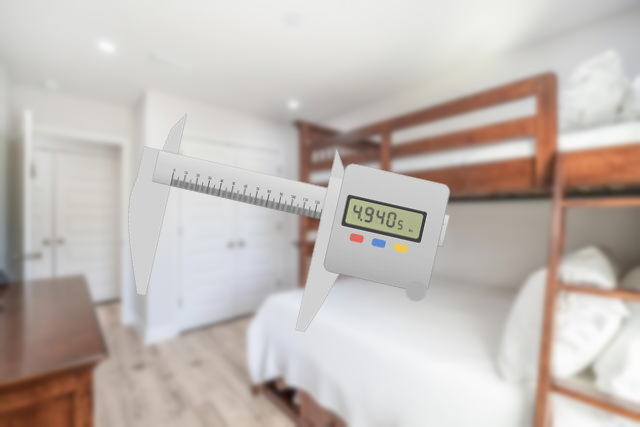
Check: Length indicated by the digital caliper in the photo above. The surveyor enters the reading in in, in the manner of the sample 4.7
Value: 4.9405
